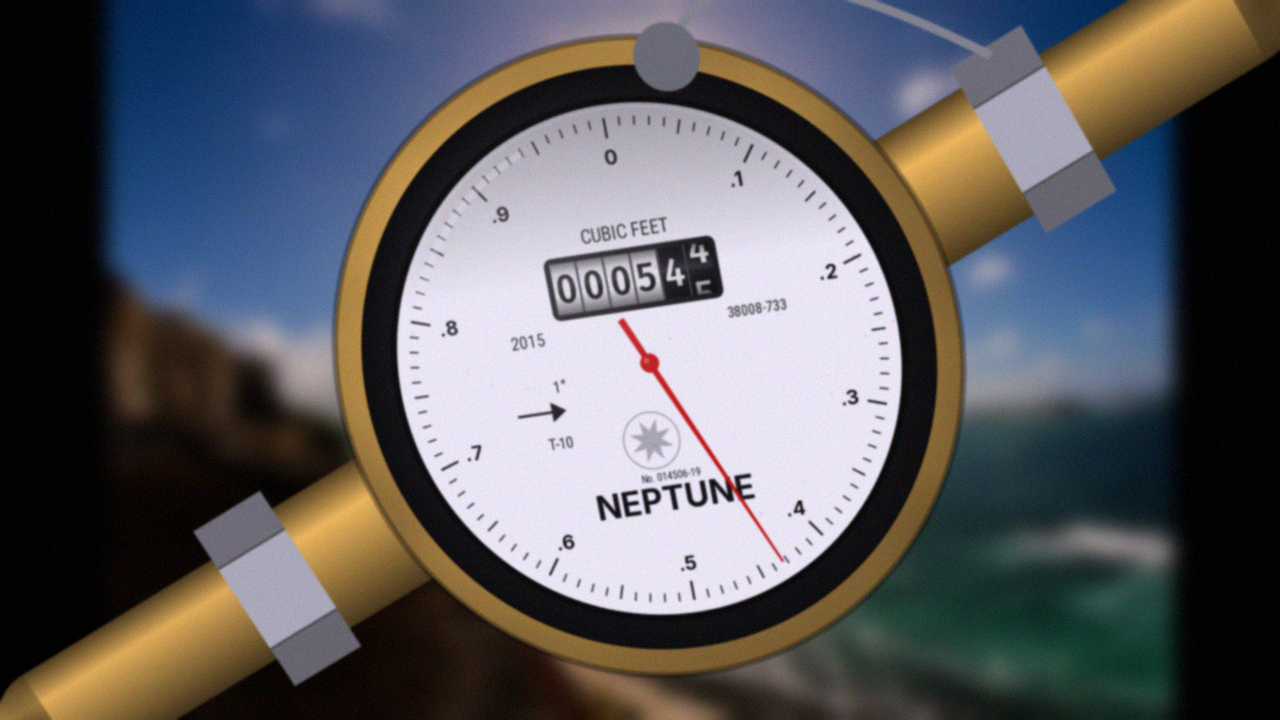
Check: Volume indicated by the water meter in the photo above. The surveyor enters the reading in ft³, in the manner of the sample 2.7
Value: 544.43
